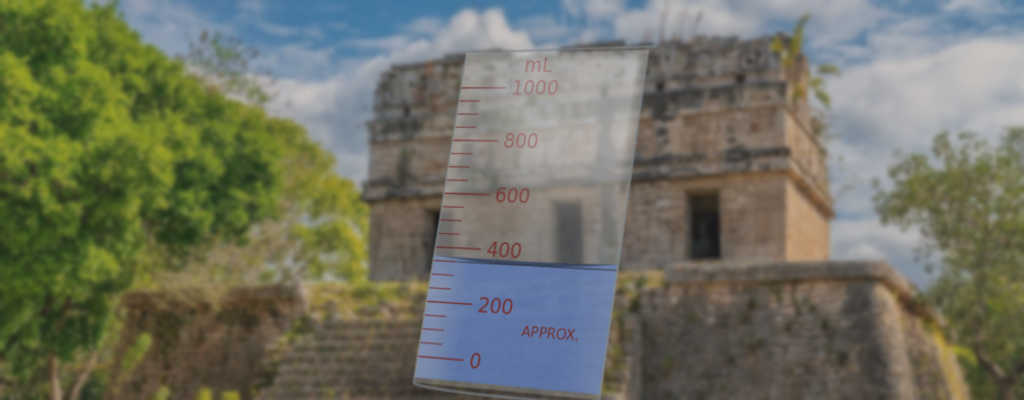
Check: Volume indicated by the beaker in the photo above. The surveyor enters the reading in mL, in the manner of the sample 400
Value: 350
